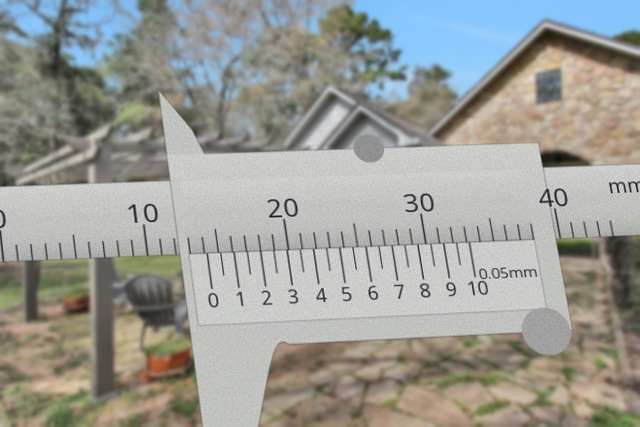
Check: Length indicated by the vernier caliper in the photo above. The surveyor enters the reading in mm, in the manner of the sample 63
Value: 14.2
